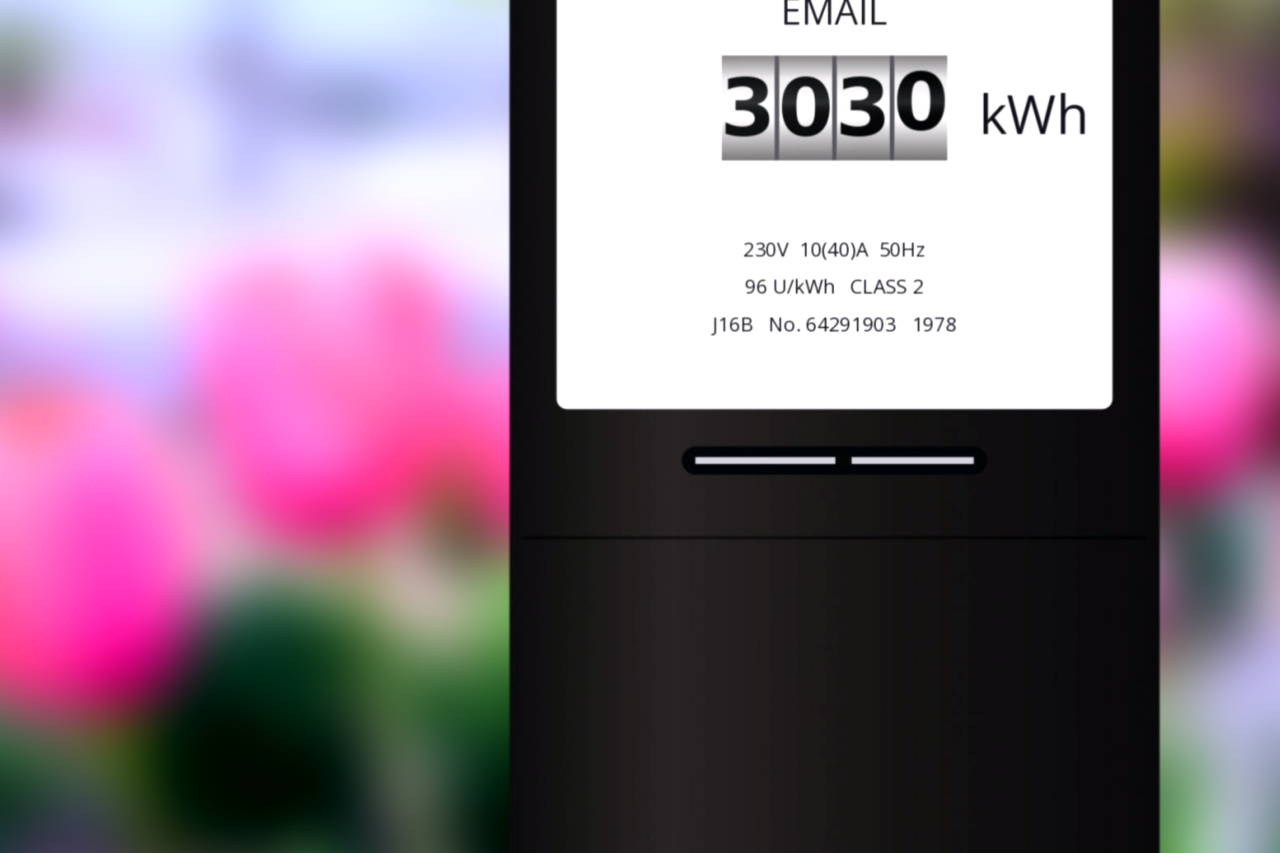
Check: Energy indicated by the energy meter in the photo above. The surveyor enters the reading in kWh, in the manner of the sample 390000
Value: 3030
